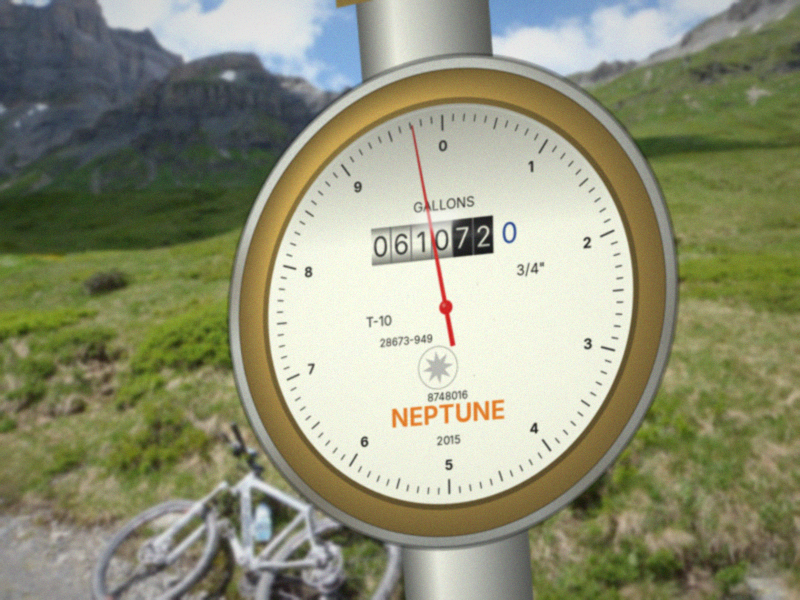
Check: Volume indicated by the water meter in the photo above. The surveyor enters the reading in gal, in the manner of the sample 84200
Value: 610719.7
